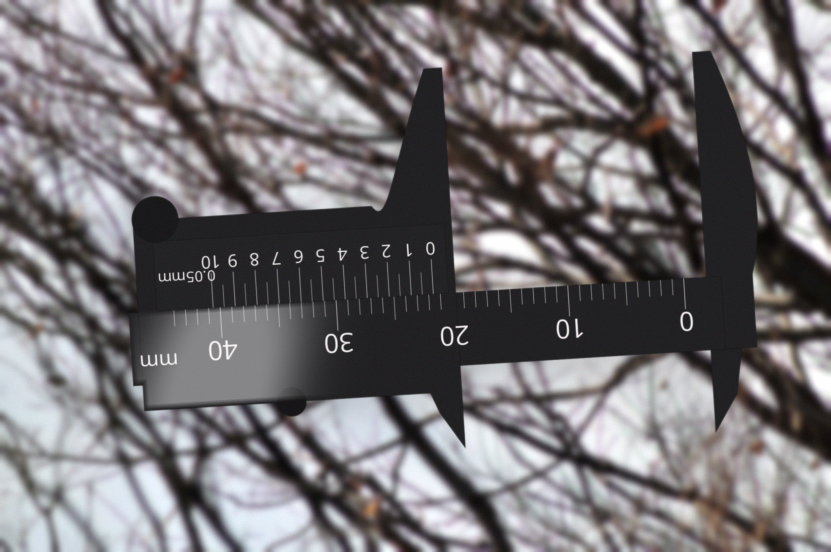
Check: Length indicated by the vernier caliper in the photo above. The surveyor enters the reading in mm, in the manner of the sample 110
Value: 21.6
